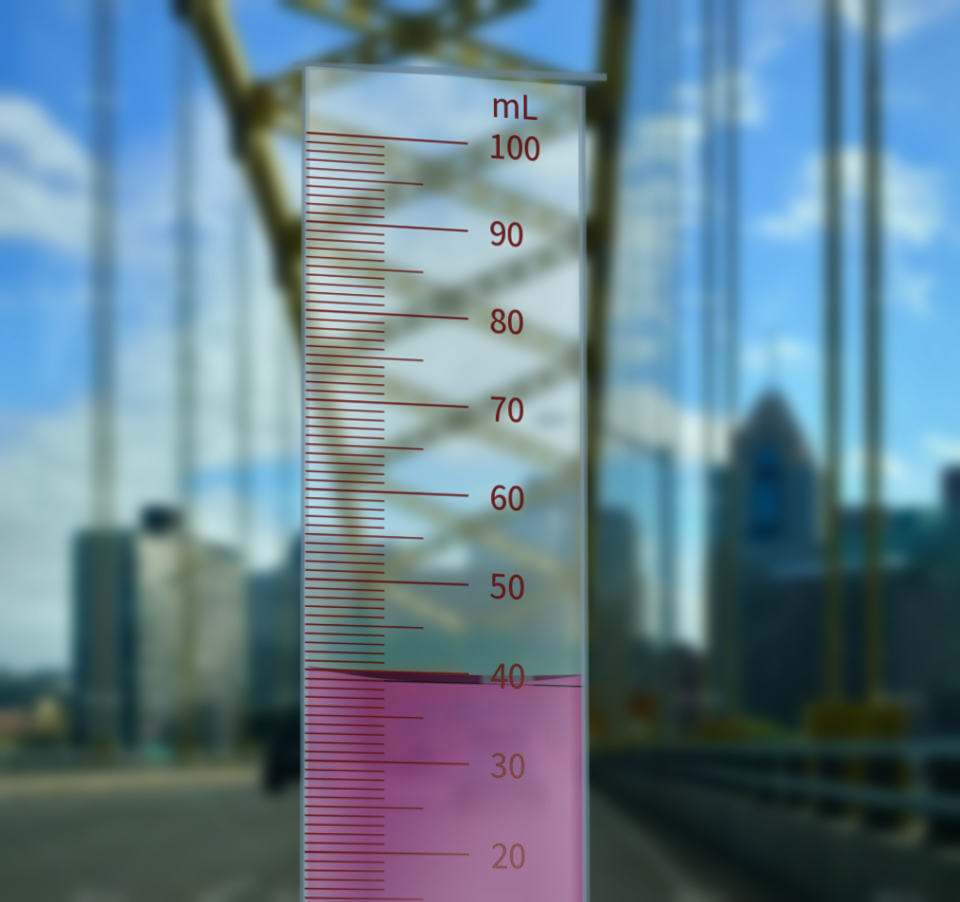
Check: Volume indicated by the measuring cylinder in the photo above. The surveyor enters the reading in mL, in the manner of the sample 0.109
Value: 39
